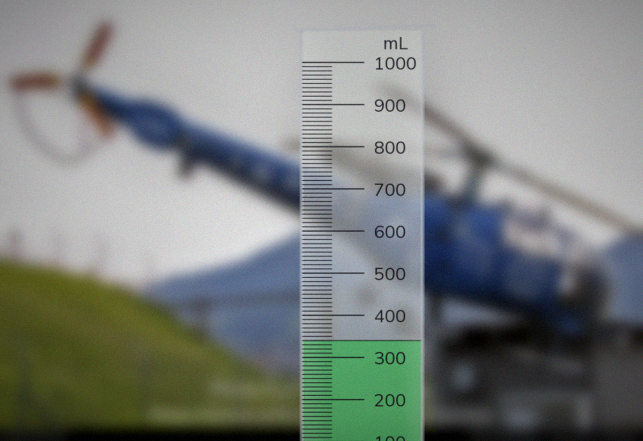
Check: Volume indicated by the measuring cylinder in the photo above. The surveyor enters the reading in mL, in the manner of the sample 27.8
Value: 340
